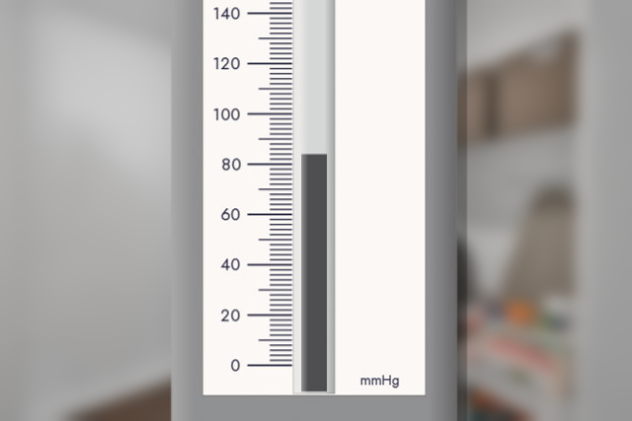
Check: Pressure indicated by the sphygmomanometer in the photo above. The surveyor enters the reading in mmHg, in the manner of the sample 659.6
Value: 84
